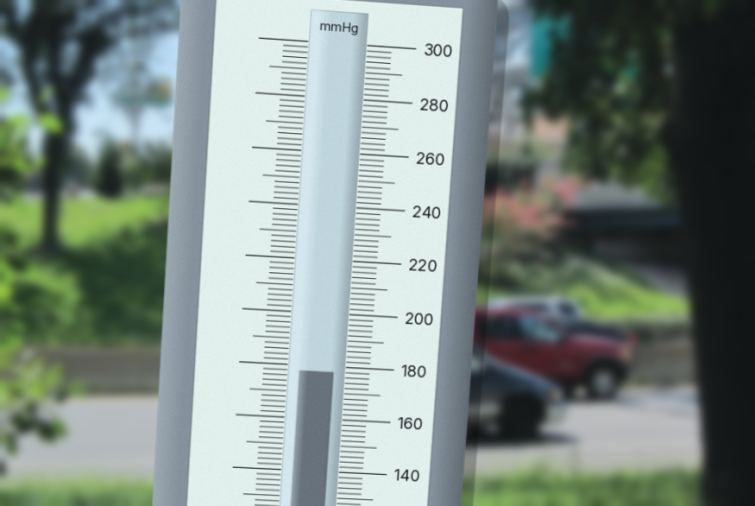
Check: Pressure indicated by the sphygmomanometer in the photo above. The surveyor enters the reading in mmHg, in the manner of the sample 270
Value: 178
